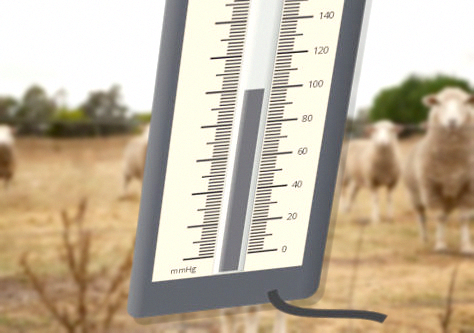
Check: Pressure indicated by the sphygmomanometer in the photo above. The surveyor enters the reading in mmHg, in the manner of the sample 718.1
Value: 100
